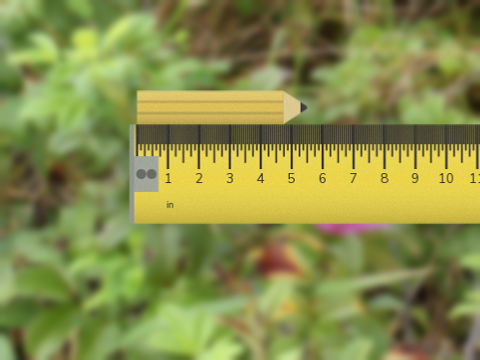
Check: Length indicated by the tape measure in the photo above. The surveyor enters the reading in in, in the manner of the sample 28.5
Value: 5.5
